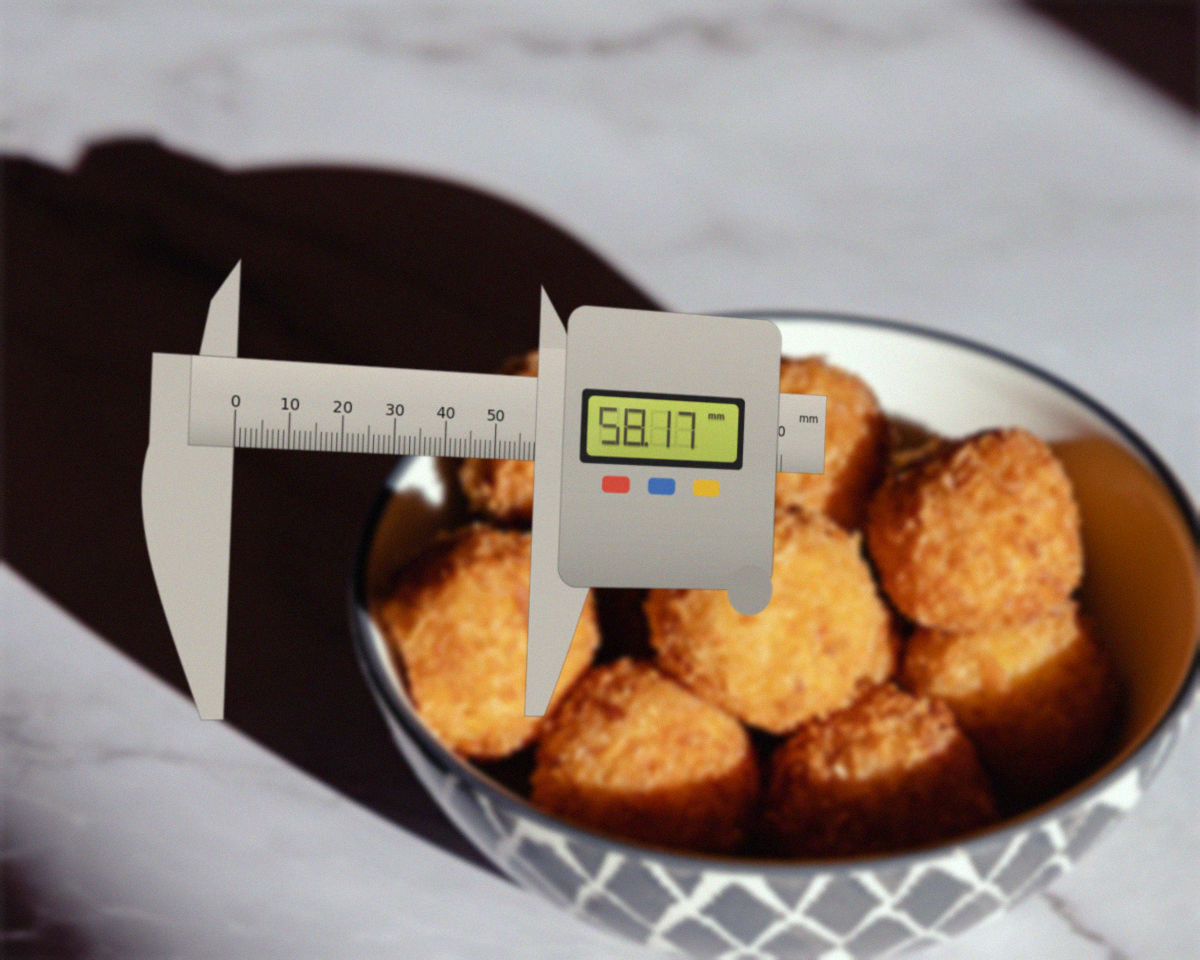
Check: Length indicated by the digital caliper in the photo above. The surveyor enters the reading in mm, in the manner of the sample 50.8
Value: 58.17
